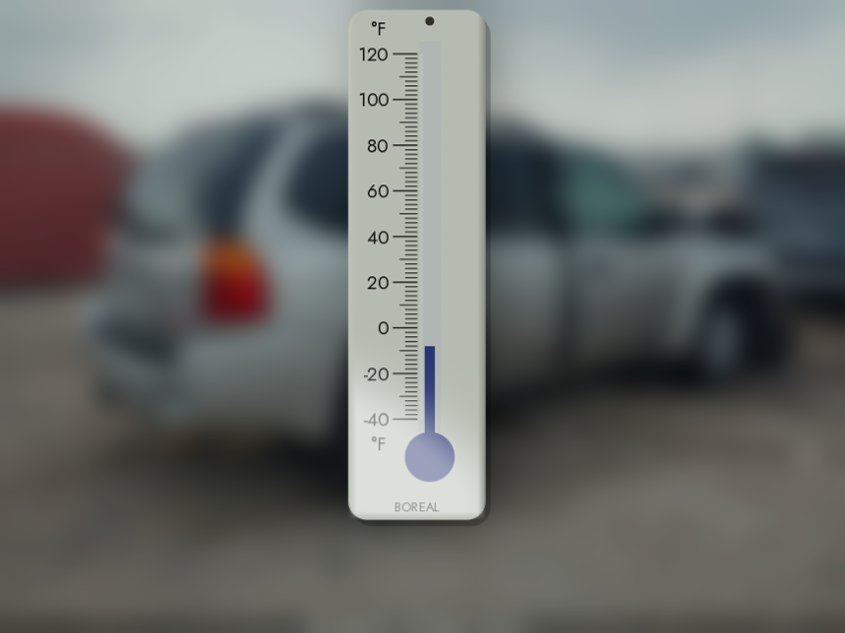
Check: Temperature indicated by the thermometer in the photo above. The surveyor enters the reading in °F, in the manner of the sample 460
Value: -8
